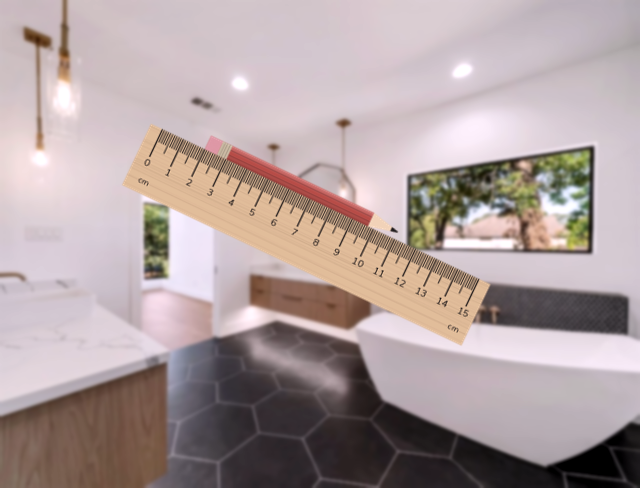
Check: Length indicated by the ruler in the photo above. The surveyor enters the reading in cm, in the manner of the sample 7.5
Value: 9
